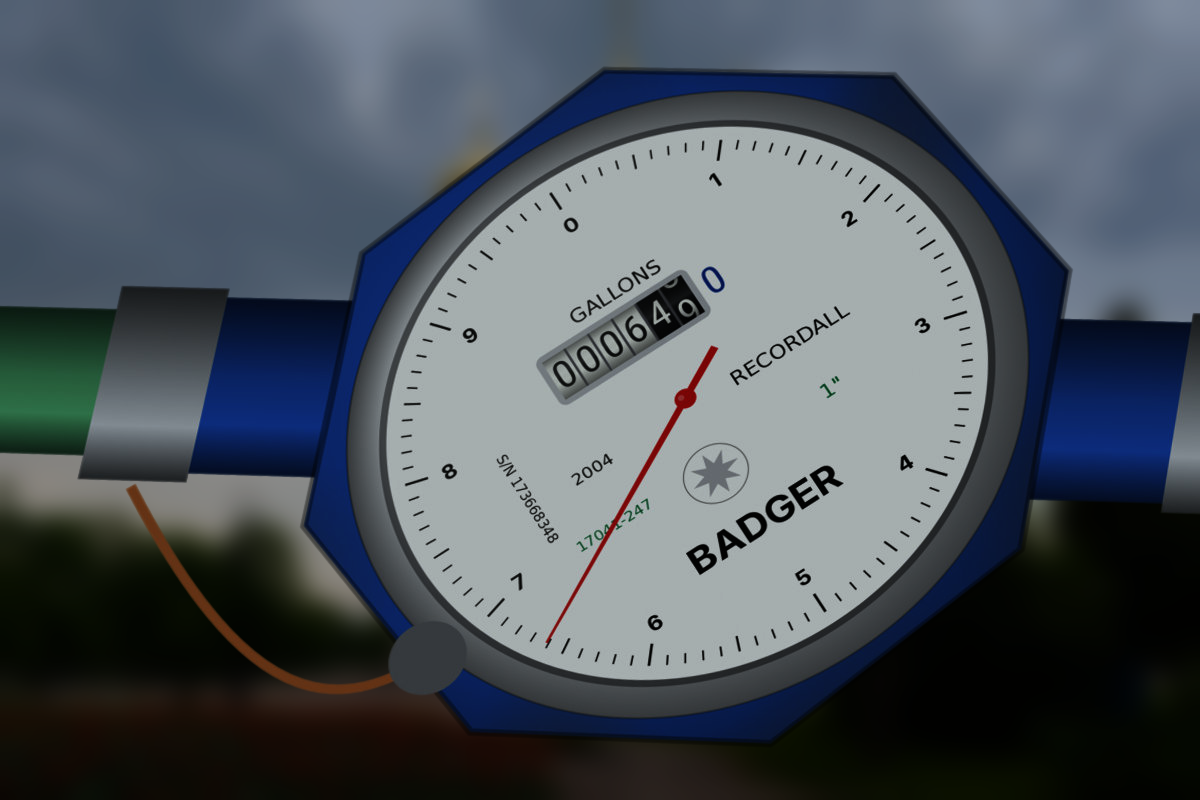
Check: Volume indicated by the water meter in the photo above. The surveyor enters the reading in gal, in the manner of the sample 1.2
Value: 6486.6
